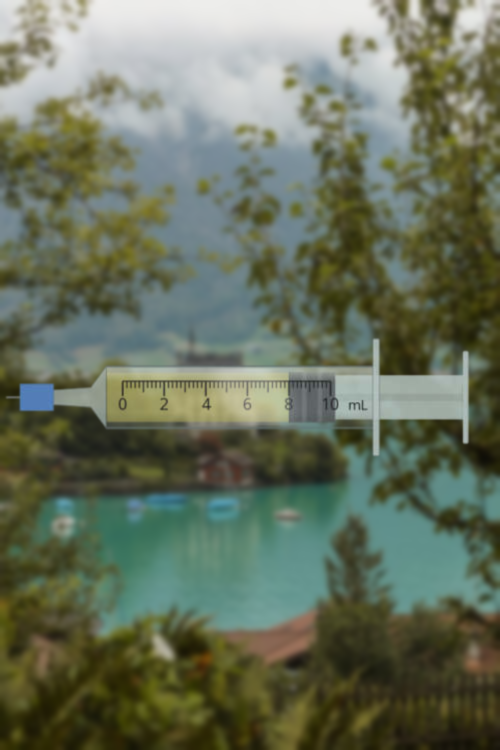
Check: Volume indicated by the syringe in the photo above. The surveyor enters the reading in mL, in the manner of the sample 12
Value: 8
